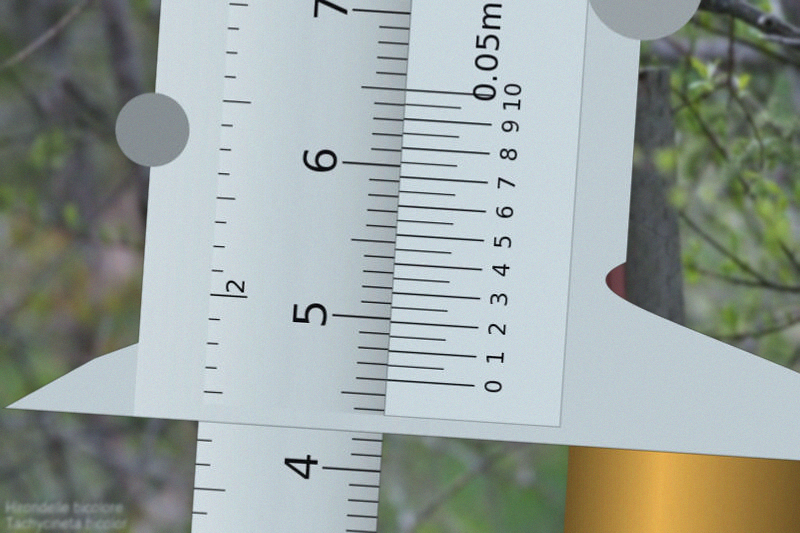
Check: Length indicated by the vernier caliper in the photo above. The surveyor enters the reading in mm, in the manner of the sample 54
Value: 46.0
